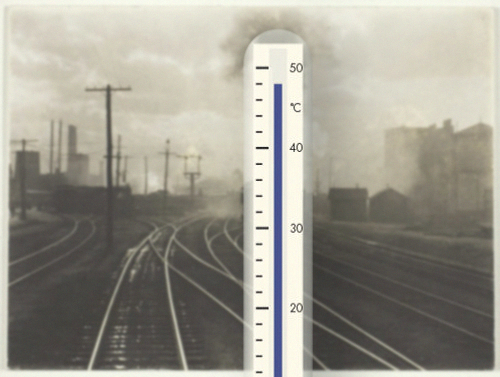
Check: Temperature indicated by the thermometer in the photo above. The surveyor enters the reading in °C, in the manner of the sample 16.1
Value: 48
